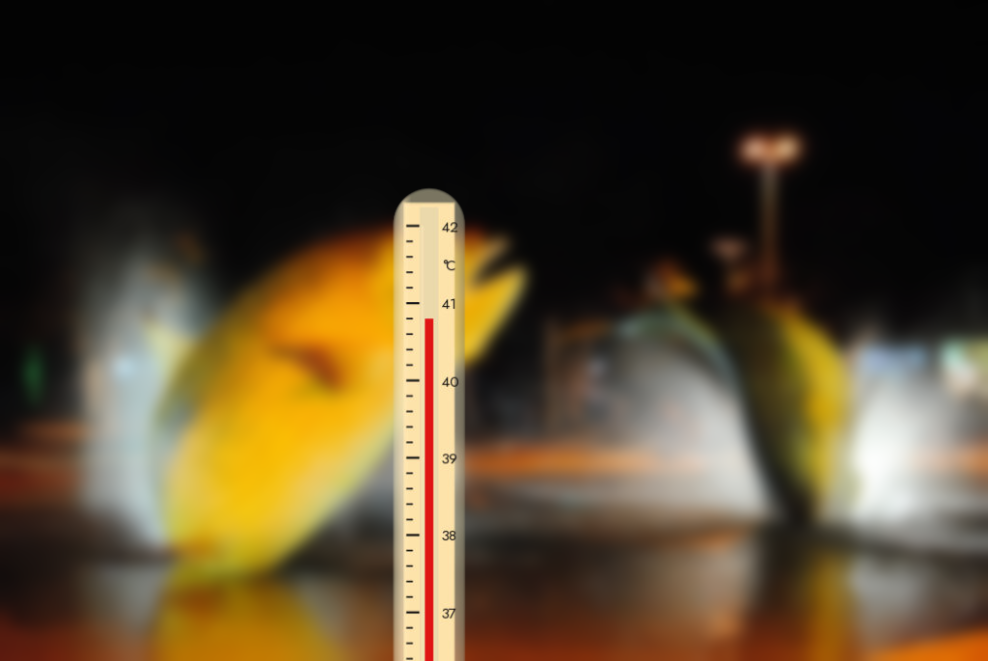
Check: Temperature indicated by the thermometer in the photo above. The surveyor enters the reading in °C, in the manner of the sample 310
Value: 40.8
